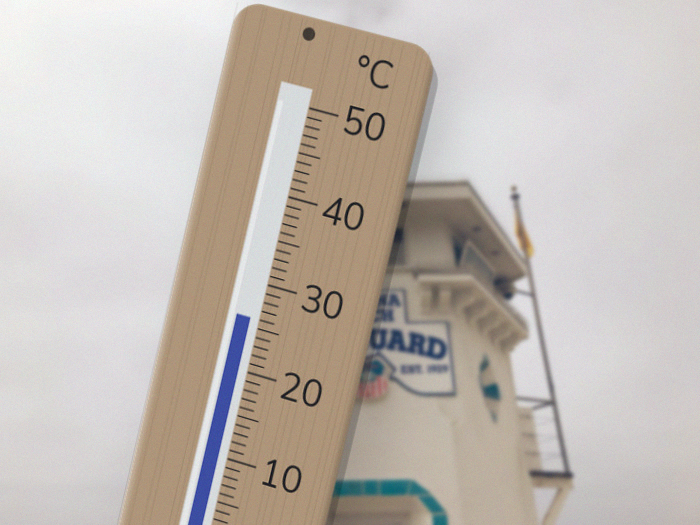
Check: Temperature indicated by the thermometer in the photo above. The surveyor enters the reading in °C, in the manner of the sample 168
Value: 26
